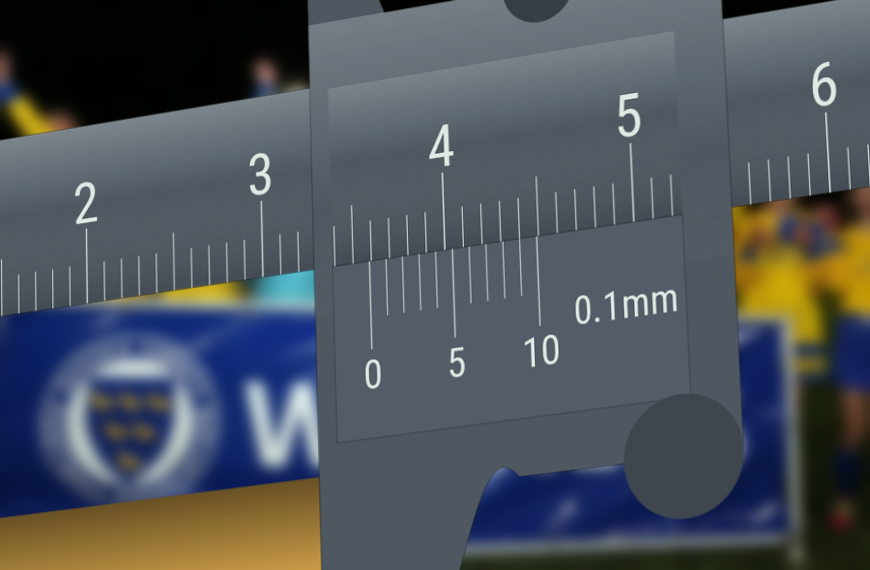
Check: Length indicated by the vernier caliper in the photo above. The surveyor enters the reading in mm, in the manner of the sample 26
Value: 35.9
